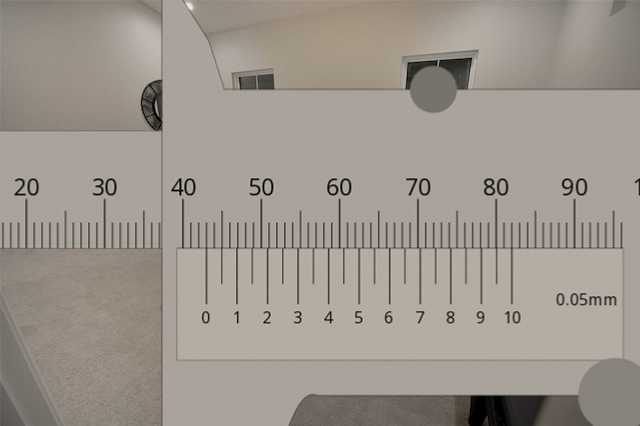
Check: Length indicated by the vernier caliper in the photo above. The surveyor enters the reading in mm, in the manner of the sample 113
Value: 43.0
